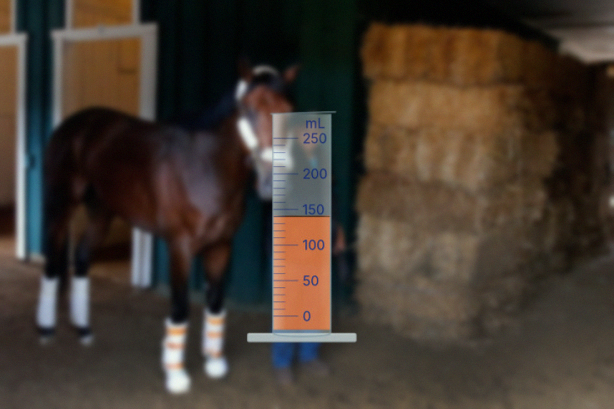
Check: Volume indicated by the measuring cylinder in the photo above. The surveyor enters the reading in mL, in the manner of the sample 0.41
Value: 140
